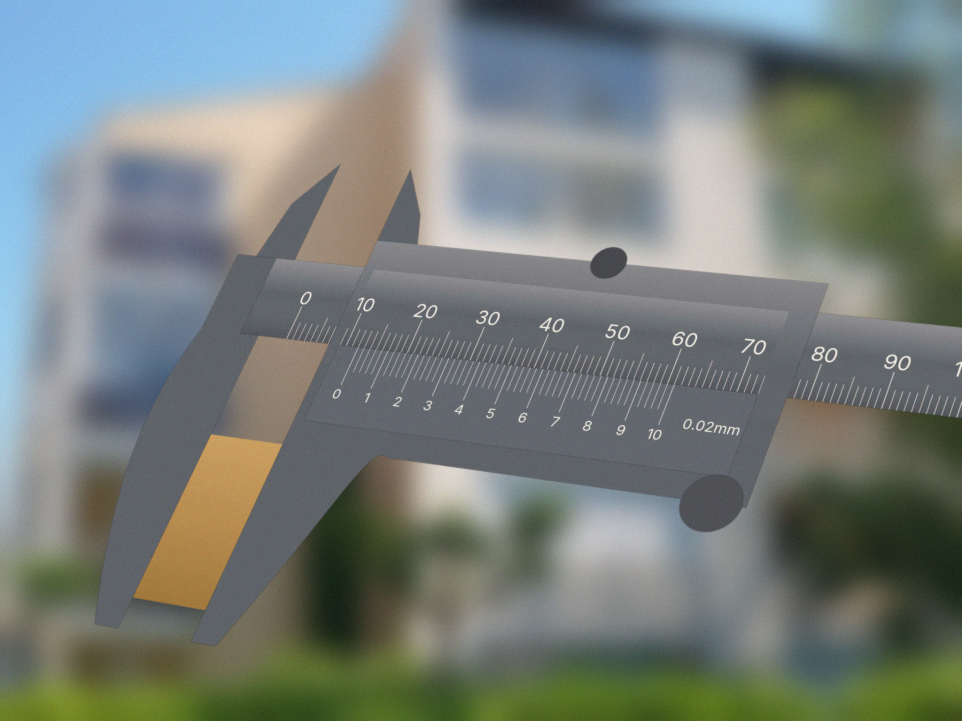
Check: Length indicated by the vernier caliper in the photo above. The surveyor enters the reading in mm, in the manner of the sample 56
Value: 12.0
